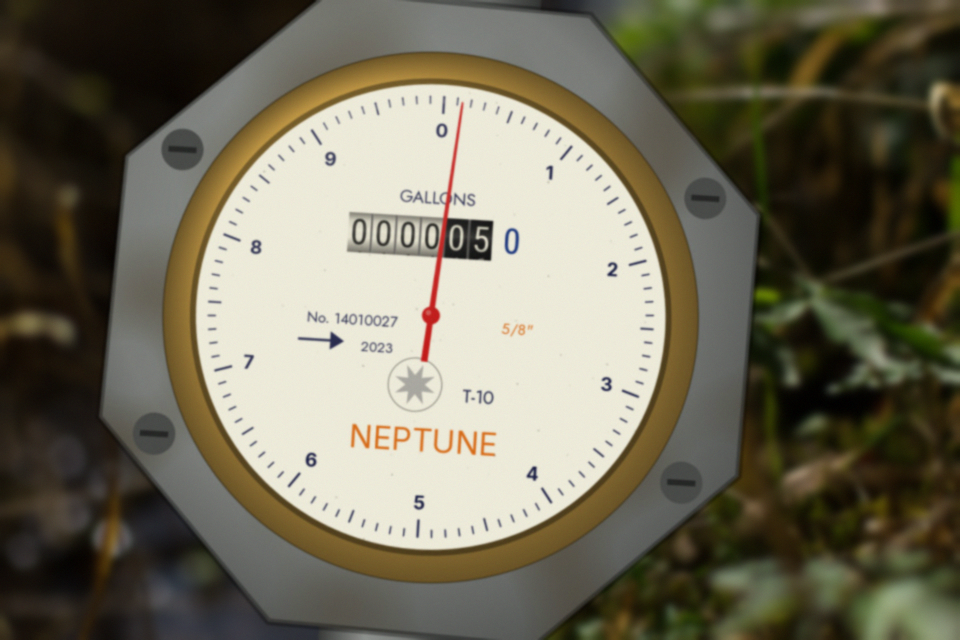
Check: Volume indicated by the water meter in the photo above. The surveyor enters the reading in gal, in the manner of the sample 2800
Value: 50.1
